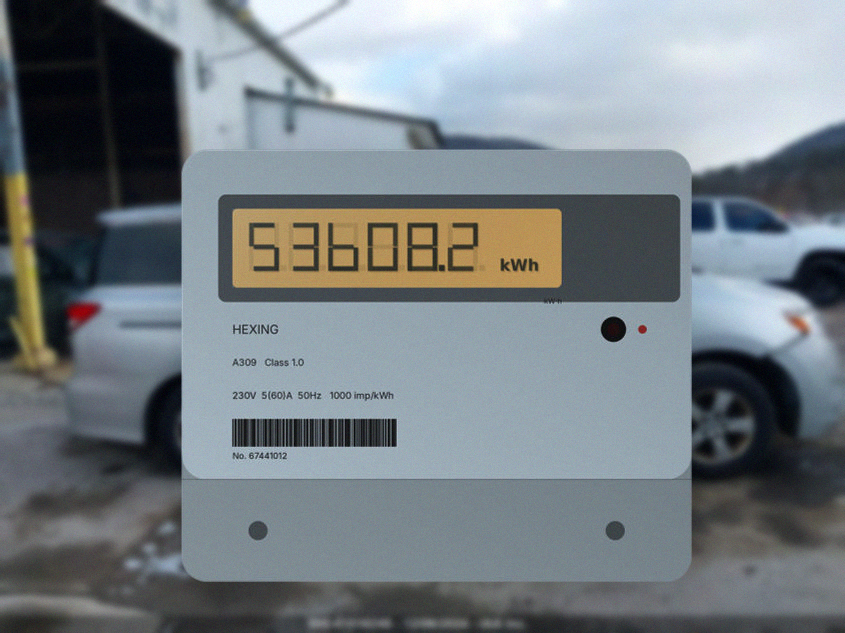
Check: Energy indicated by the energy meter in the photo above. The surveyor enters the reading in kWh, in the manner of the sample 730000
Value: 53608.2
